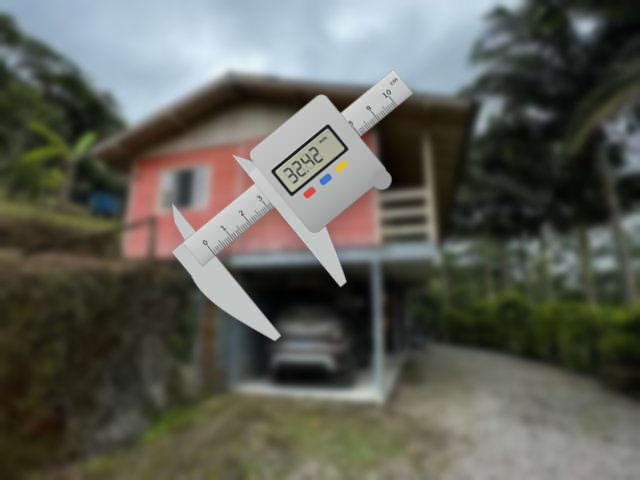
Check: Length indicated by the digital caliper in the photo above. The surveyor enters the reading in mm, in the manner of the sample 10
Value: 32.42
